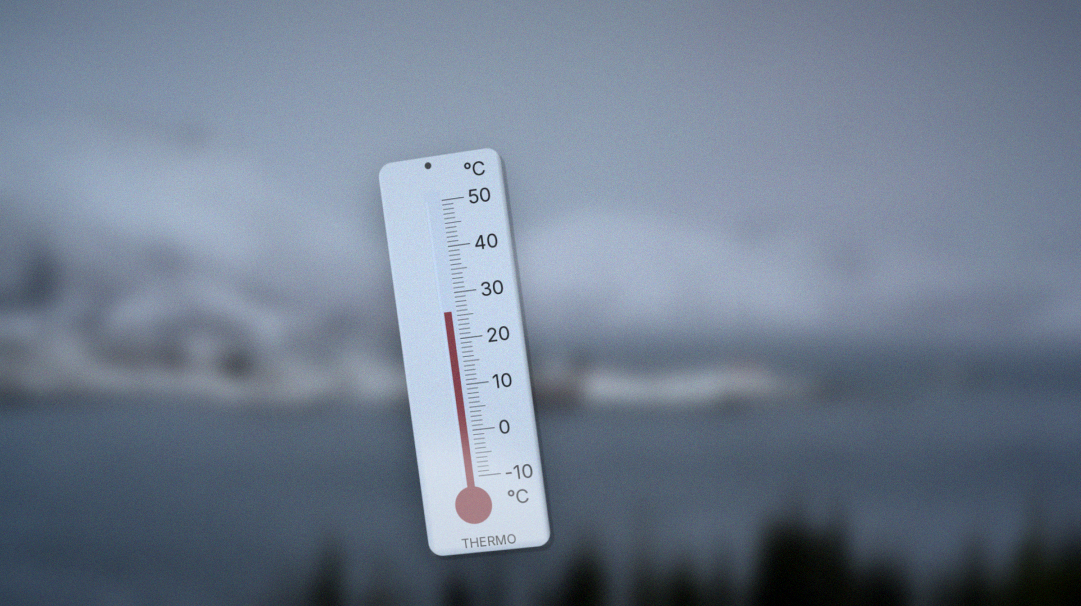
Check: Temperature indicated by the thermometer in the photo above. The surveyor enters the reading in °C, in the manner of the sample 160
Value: 26
